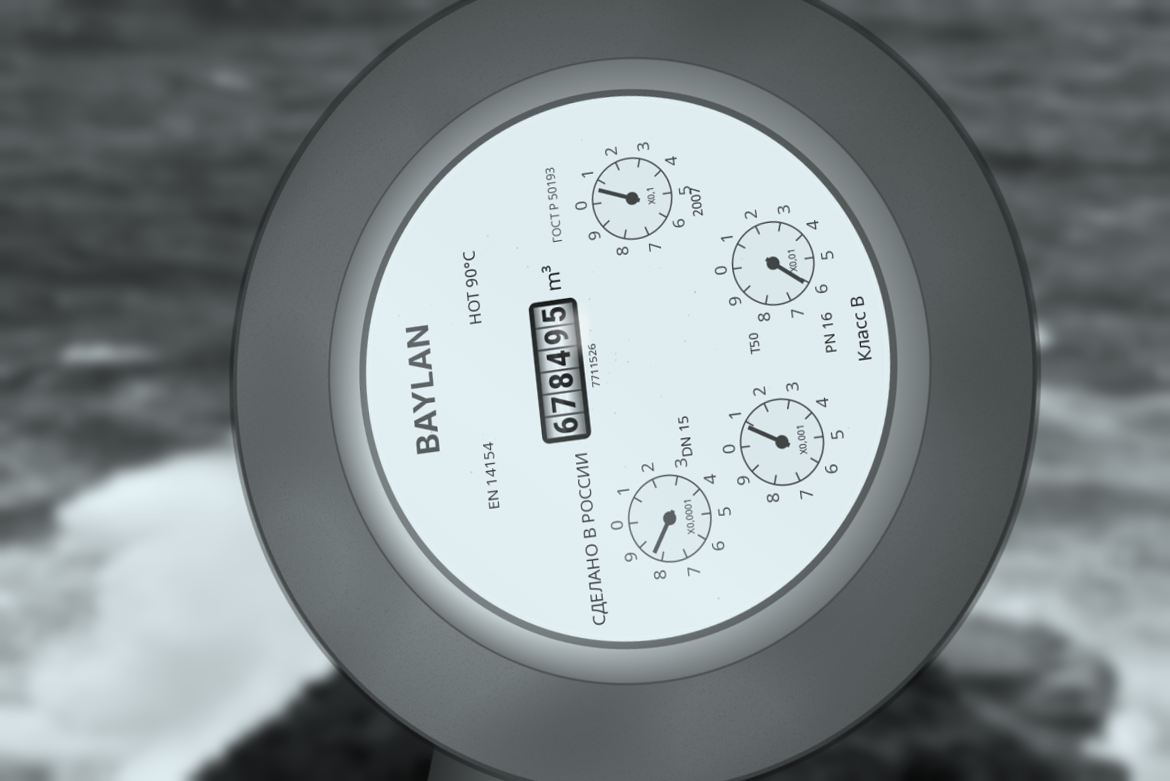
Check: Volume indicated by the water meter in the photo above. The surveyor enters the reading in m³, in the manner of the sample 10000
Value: 678495.0608
